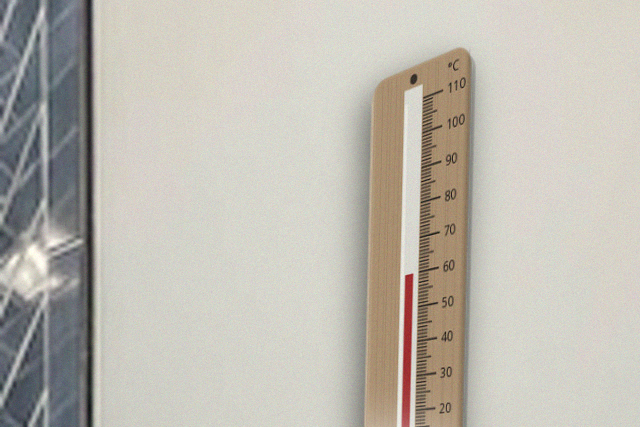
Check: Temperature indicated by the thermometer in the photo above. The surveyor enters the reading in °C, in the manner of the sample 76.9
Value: 60
